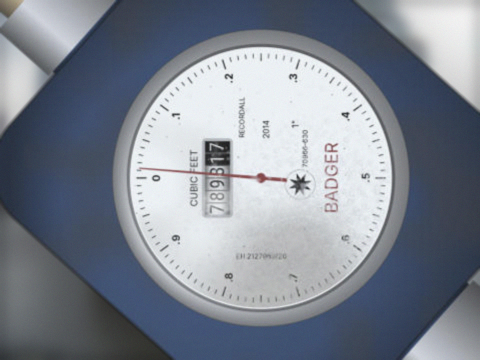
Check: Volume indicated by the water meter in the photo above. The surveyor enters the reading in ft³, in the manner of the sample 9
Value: 789317.01
